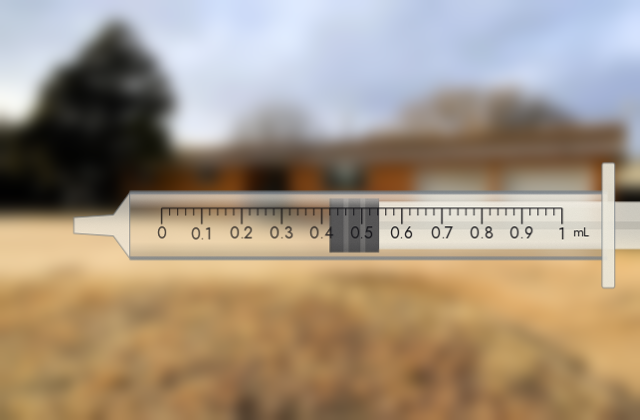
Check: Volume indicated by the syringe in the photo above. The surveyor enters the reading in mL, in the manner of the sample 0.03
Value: 0.42
